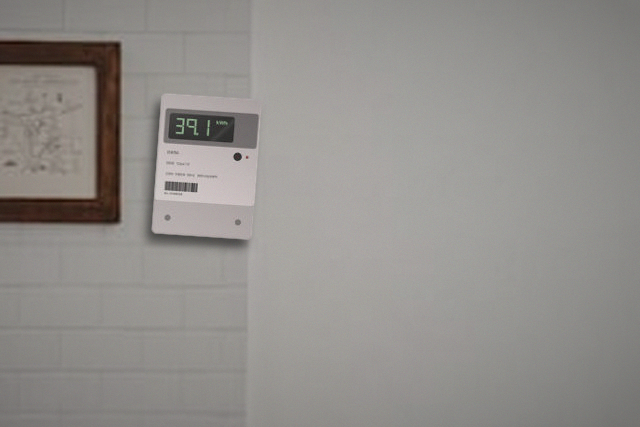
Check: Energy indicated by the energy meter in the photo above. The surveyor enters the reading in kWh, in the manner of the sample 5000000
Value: 39.1
